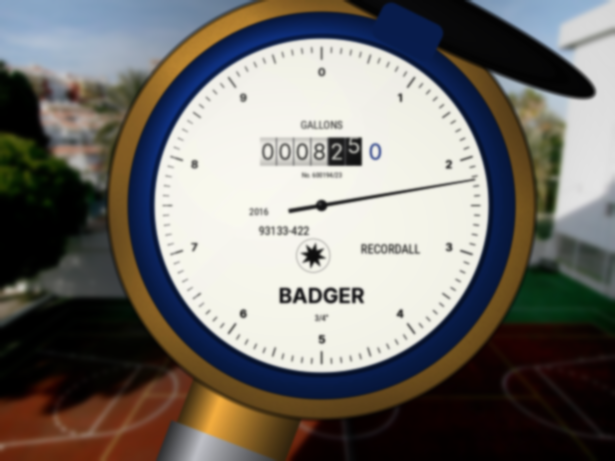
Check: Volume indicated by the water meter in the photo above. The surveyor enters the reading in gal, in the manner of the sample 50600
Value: 8252.2
